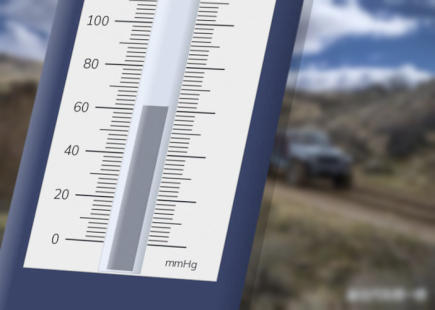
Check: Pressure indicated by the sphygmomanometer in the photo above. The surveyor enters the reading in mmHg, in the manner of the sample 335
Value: 62
